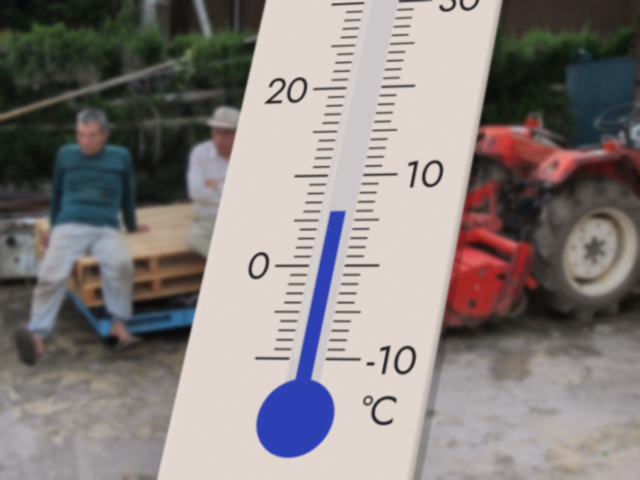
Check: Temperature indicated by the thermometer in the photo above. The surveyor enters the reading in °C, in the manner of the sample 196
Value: 6
